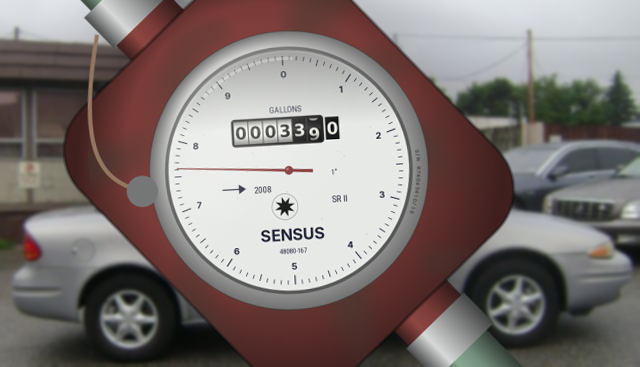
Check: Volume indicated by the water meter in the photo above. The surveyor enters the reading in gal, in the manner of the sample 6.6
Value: 3387.6
